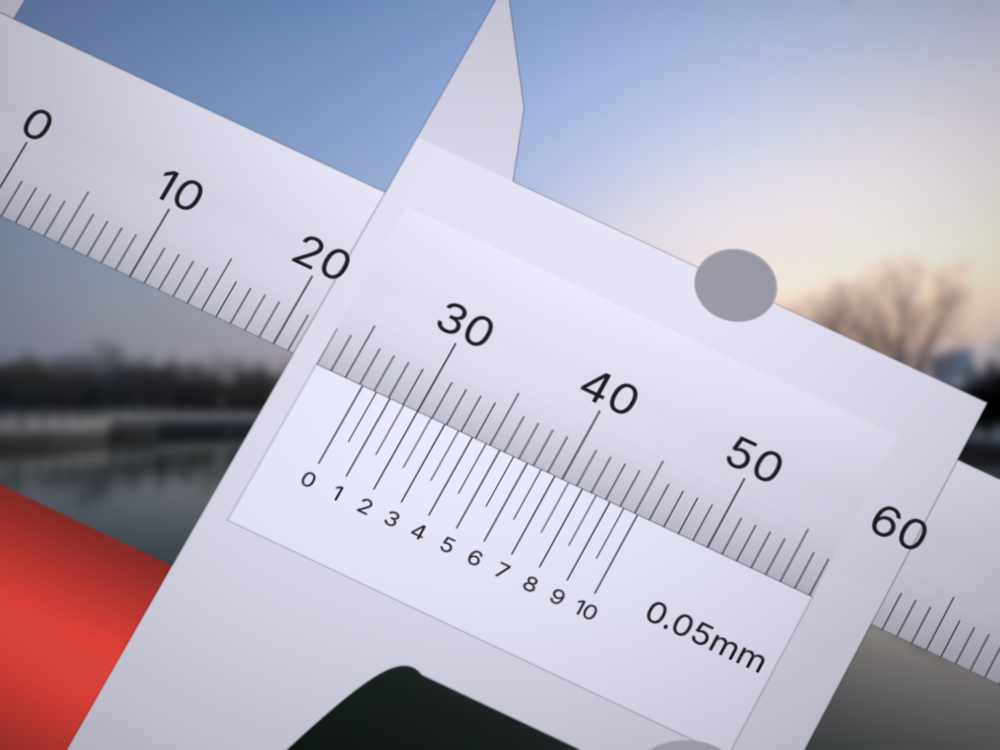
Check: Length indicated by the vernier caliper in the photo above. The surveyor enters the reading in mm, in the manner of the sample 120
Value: 26.2
